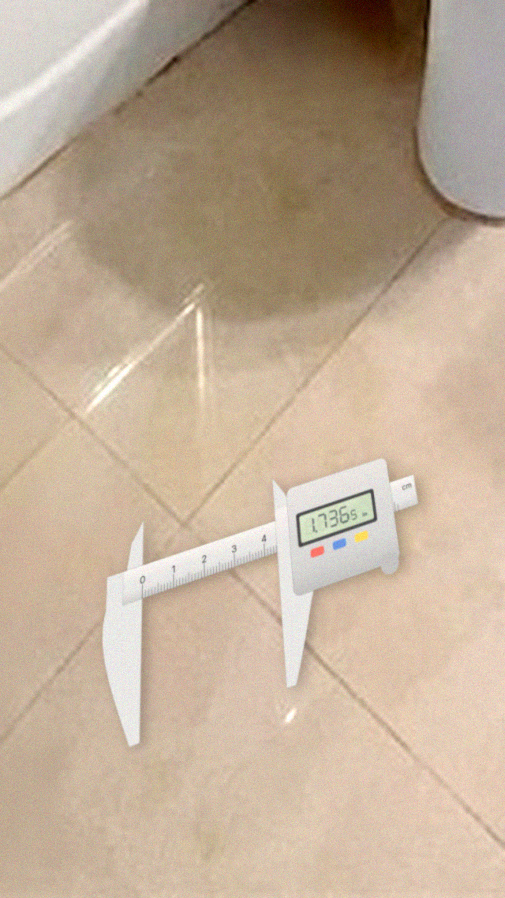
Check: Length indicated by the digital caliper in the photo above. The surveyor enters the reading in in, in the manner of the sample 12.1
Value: 1.7365
